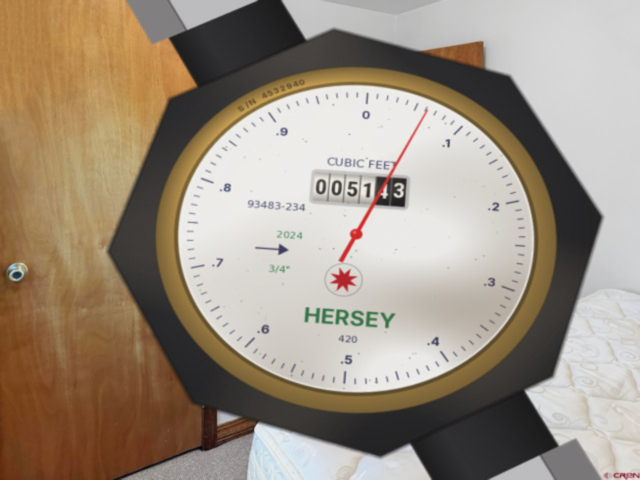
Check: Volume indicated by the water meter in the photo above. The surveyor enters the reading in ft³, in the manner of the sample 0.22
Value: 5143.06
